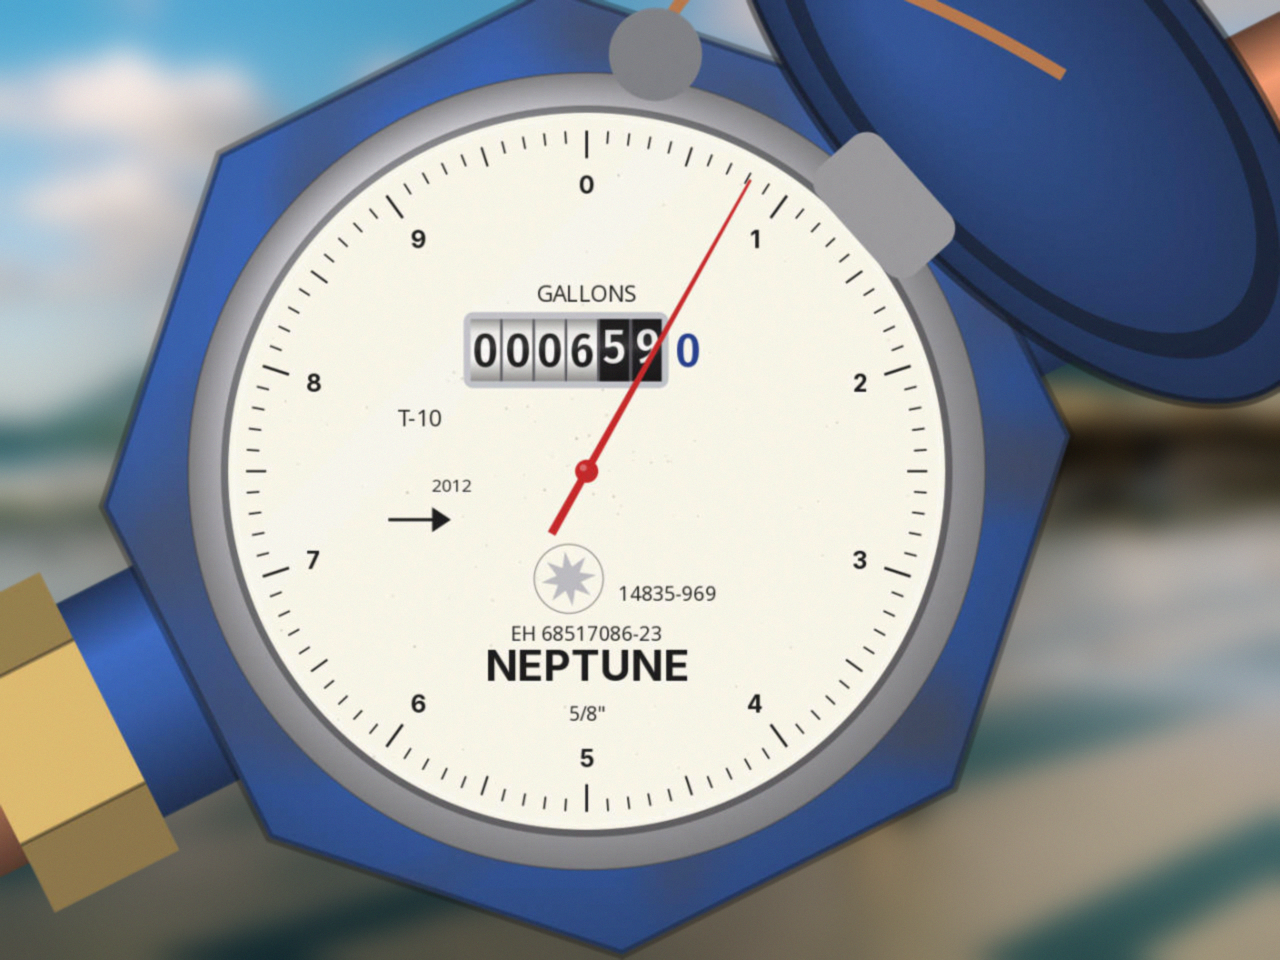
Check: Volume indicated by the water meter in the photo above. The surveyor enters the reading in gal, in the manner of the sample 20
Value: 6590.8
